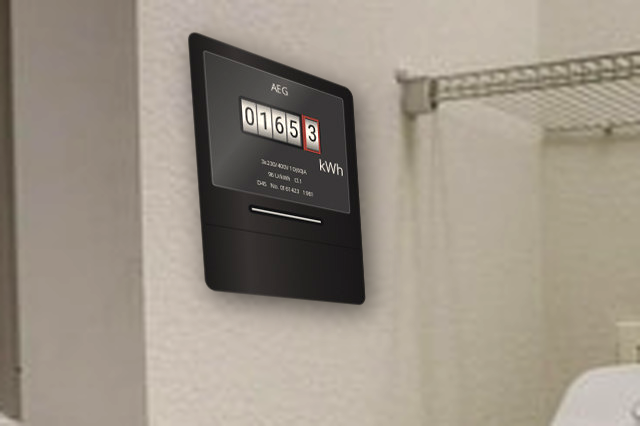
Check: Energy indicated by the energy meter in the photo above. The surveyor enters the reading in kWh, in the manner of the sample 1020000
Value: 165.3
